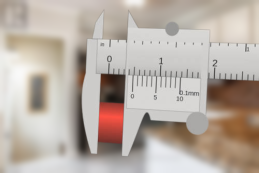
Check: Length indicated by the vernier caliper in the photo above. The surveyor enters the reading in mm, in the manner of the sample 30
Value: 4.8
